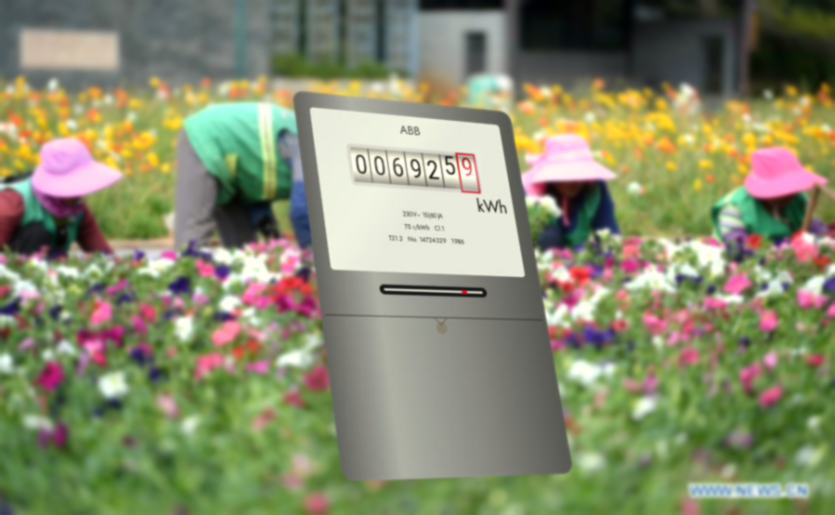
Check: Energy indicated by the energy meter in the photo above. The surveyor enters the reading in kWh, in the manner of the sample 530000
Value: 6925.9
